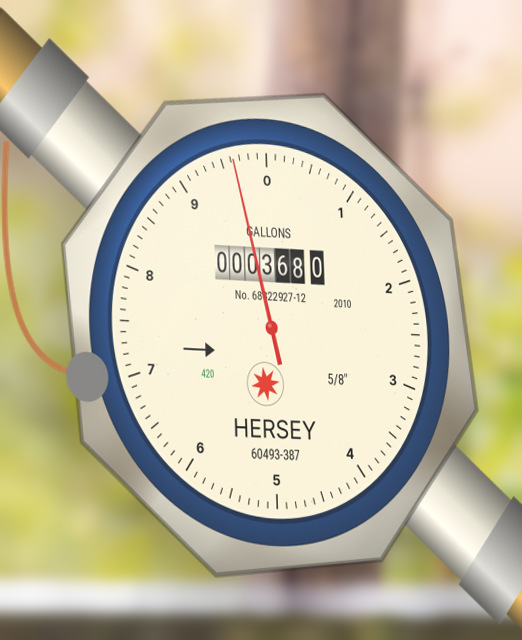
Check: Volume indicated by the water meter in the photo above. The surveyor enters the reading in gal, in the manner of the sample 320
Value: 3679.6
